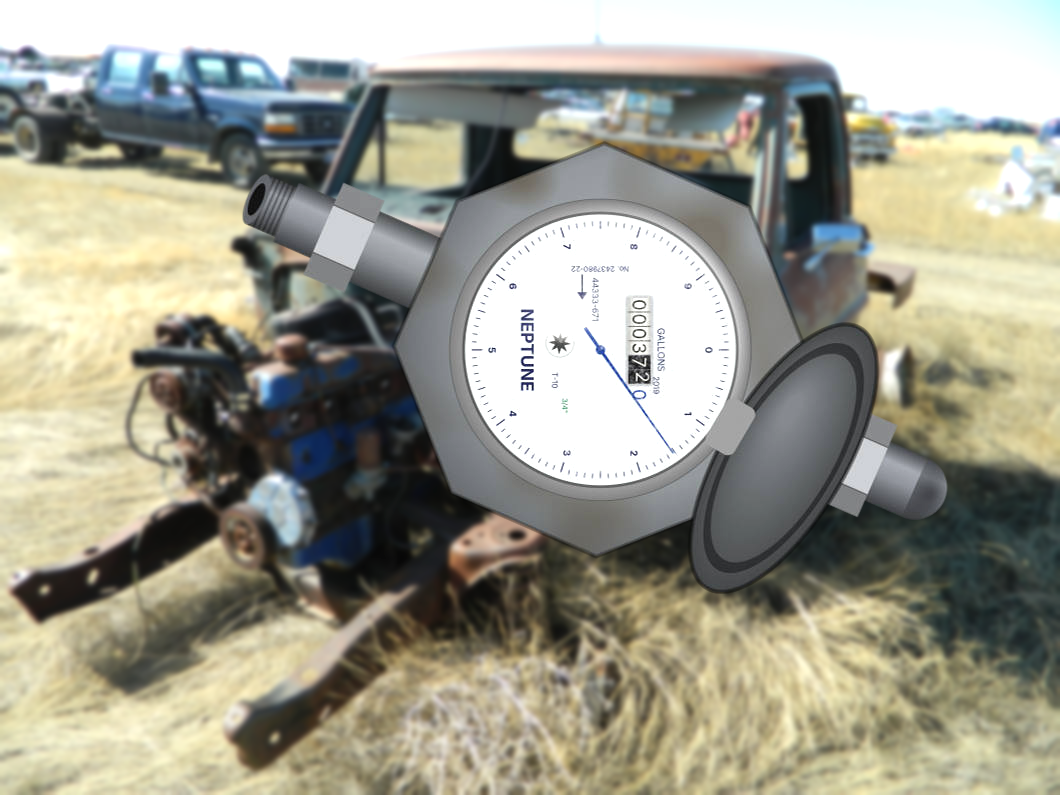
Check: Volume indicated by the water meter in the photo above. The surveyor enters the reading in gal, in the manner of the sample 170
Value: 3721.5
